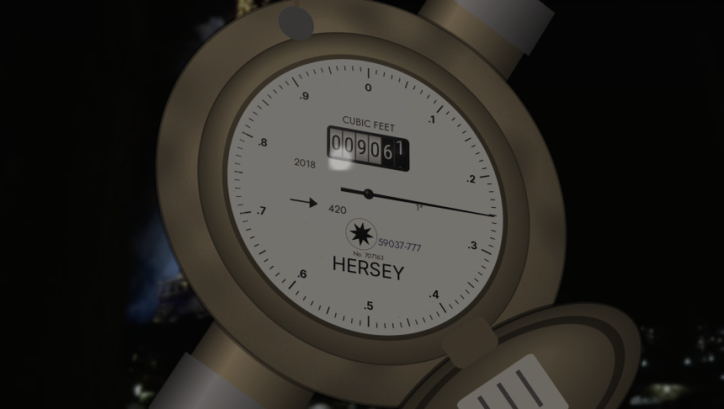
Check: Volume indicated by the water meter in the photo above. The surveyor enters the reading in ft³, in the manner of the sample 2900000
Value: 9061.25
